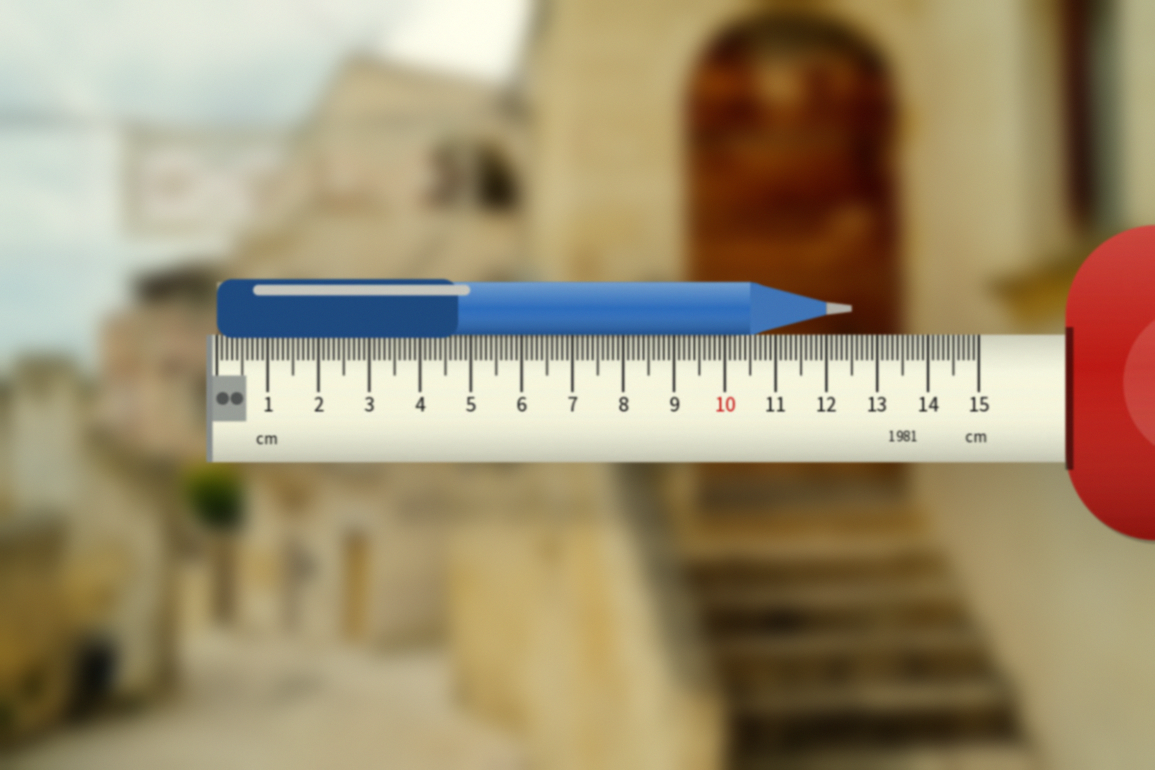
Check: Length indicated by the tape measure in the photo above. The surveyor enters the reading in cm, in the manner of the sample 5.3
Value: 12.5
